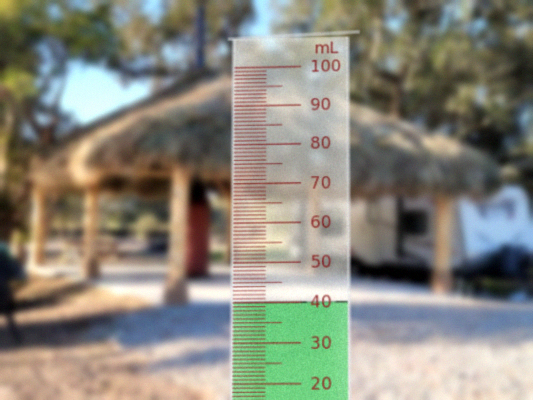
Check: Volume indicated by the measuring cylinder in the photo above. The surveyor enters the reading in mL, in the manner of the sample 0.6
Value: 40
